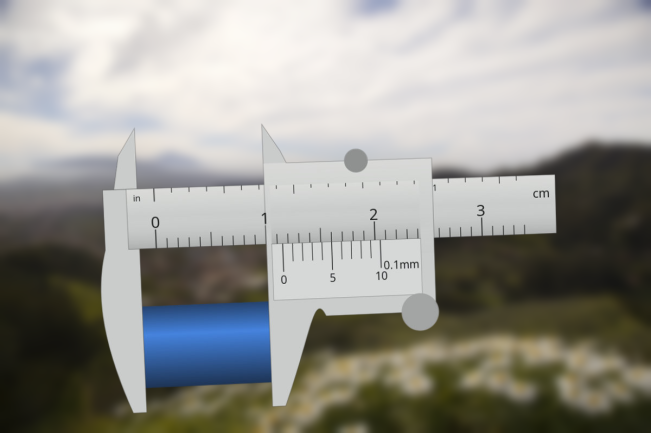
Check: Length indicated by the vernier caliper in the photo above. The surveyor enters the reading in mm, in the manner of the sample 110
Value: 11.5
